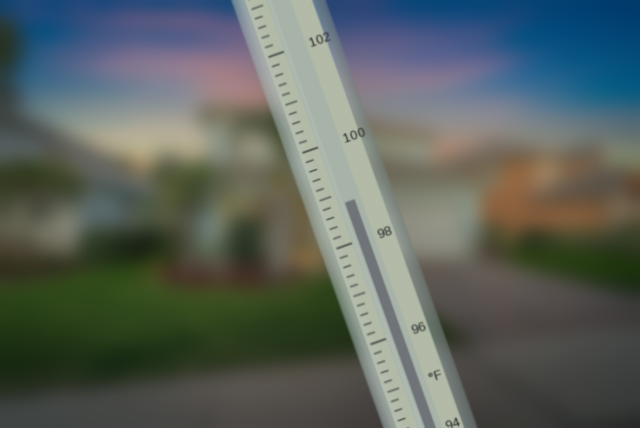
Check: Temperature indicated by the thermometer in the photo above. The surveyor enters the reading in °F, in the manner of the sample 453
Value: 98.8
